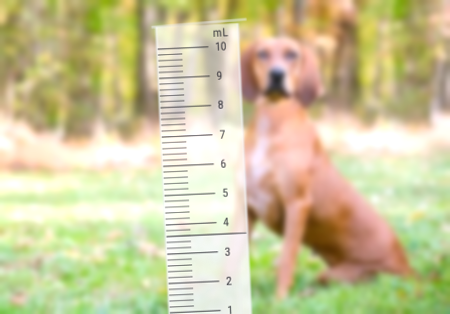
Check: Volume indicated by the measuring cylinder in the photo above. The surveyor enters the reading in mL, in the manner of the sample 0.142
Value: 3.6
